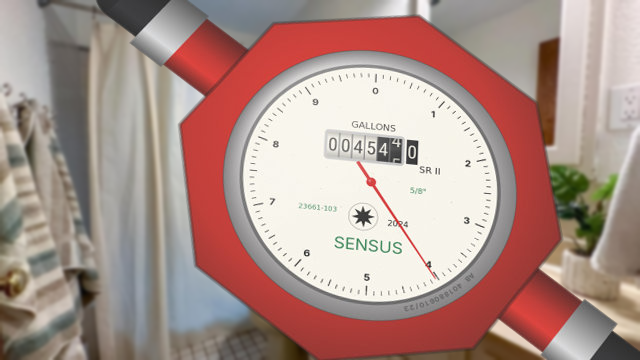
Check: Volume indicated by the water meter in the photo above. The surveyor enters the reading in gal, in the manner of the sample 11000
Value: 45444.0
